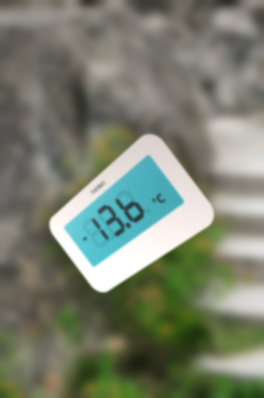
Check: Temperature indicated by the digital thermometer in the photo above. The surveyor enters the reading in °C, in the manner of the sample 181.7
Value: -13.6
